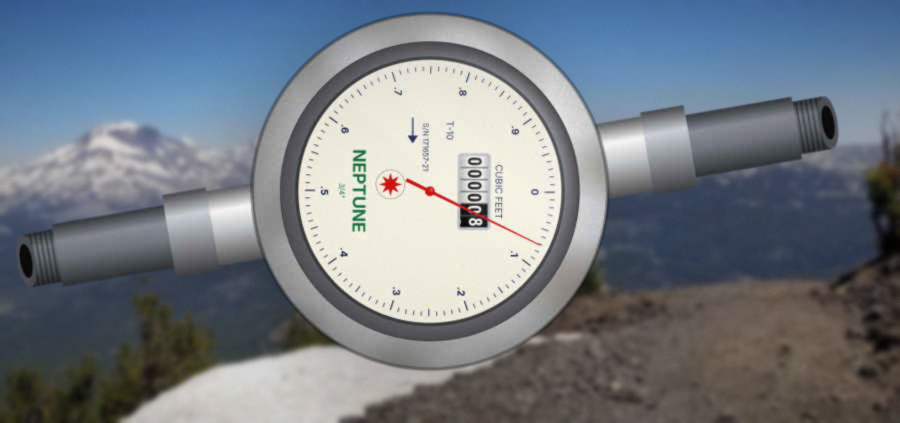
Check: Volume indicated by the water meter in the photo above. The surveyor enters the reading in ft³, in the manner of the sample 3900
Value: 8.07
